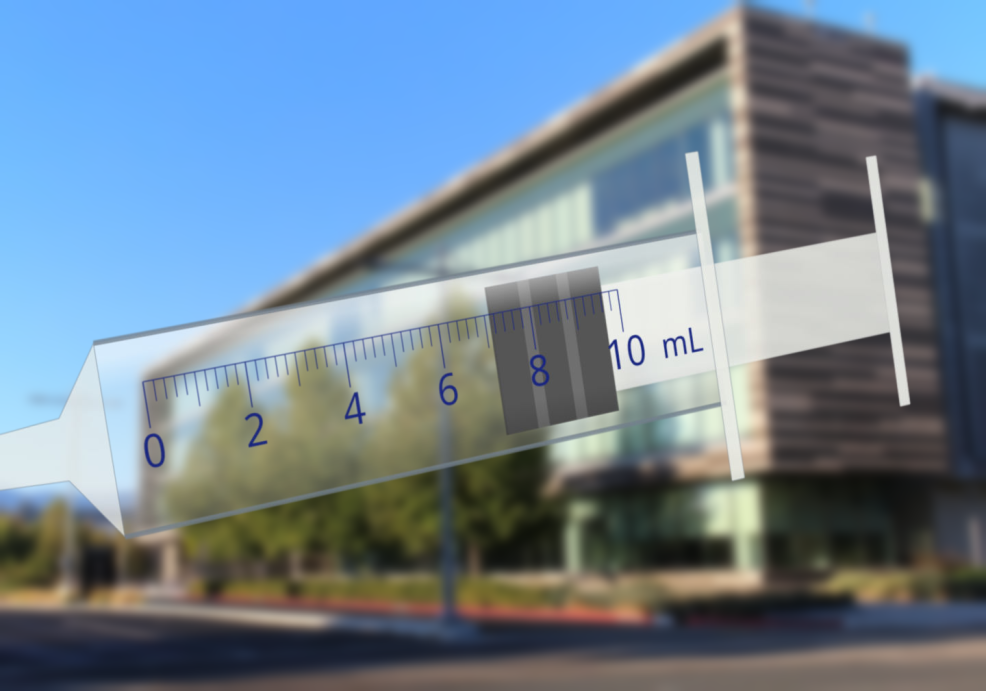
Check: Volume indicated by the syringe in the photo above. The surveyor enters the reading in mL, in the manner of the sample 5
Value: 7.1
